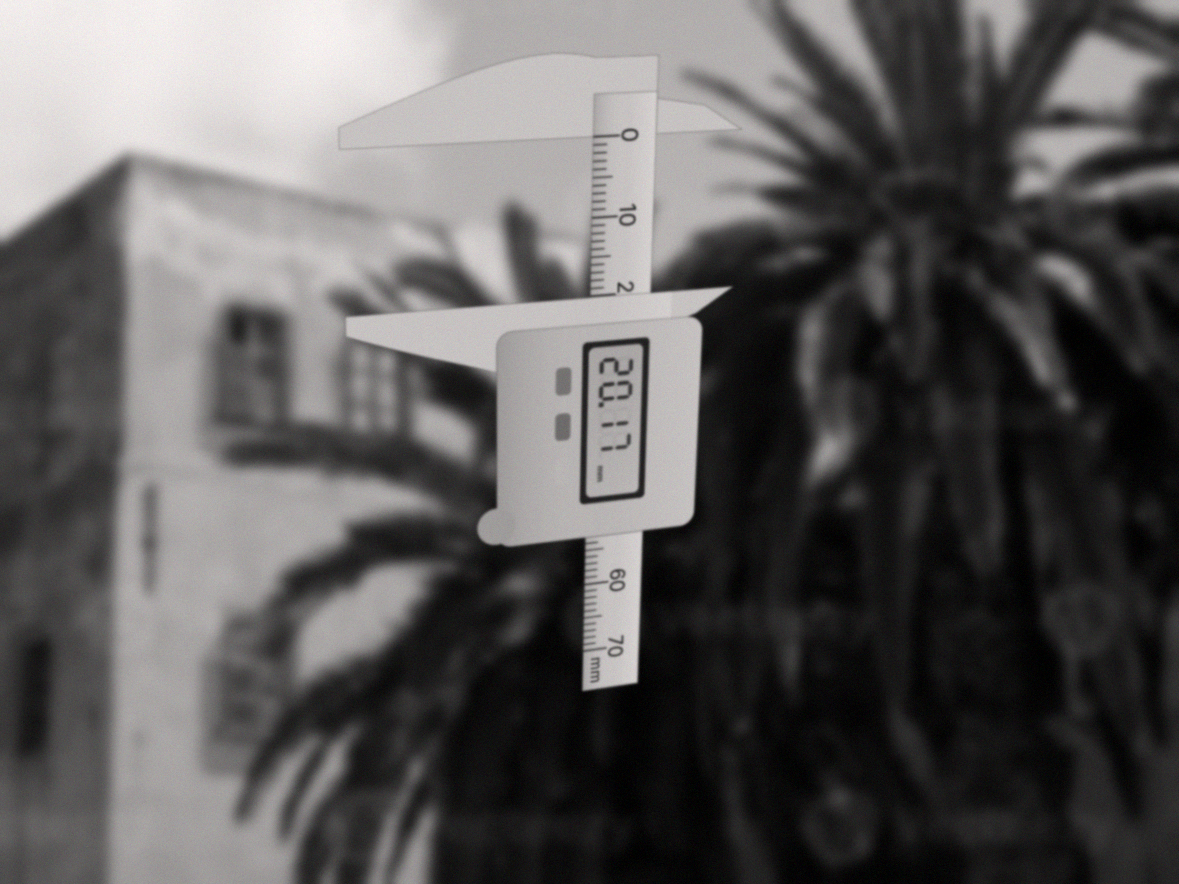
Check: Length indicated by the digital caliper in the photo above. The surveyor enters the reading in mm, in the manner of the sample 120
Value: 20.17
